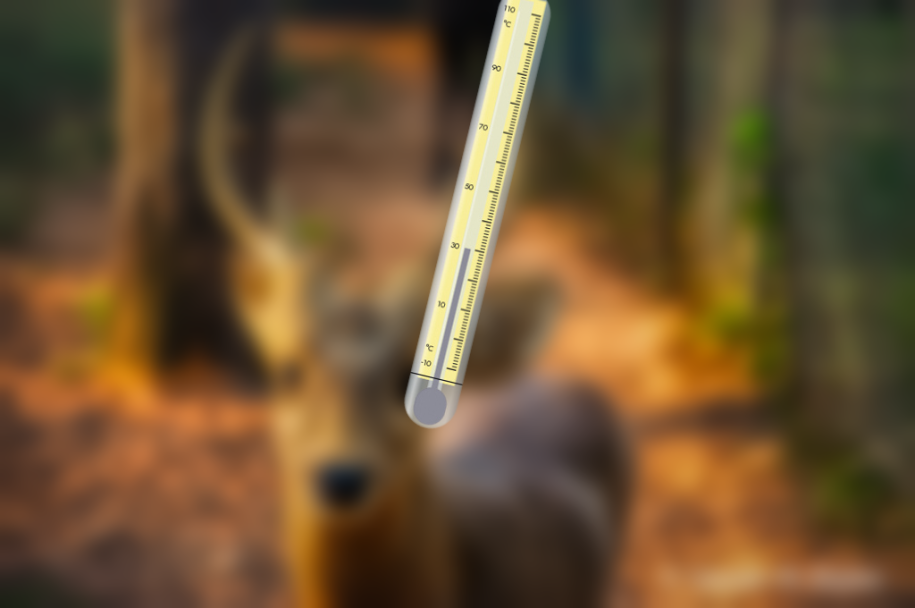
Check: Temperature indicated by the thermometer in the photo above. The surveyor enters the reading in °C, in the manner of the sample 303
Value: 30
